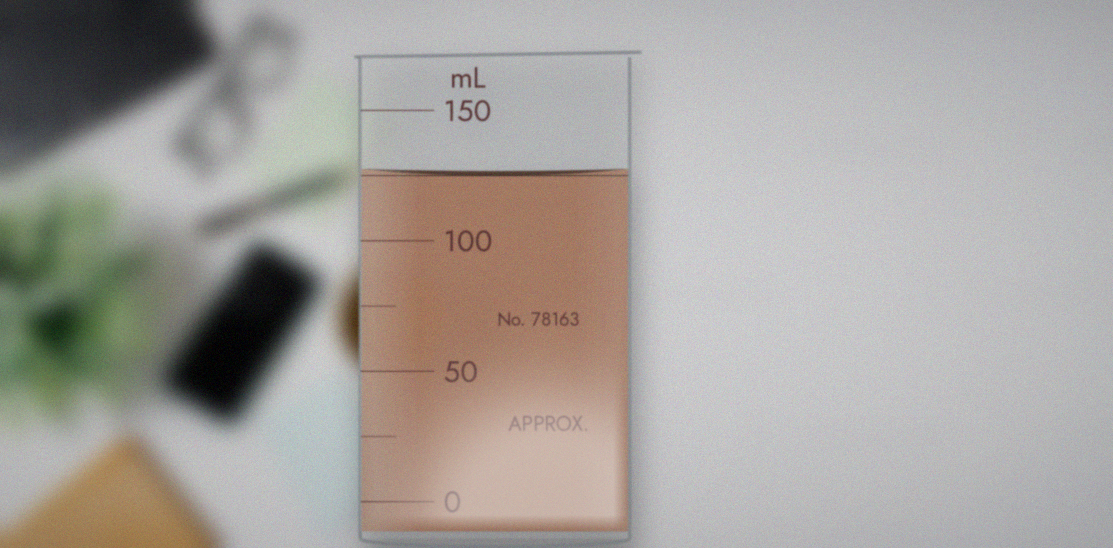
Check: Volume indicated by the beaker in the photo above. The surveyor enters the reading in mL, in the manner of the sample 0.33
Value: 125
